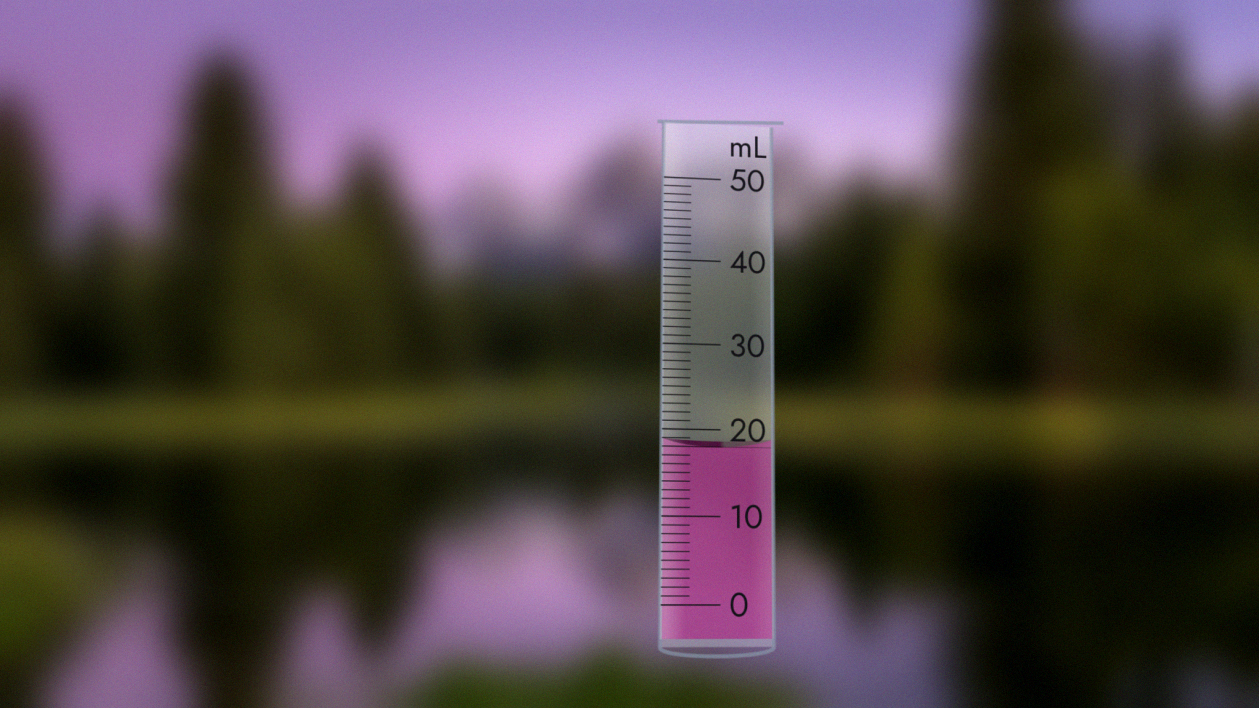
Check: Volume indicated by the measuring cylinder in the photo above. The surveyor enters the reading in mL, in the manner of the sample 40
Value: 18
